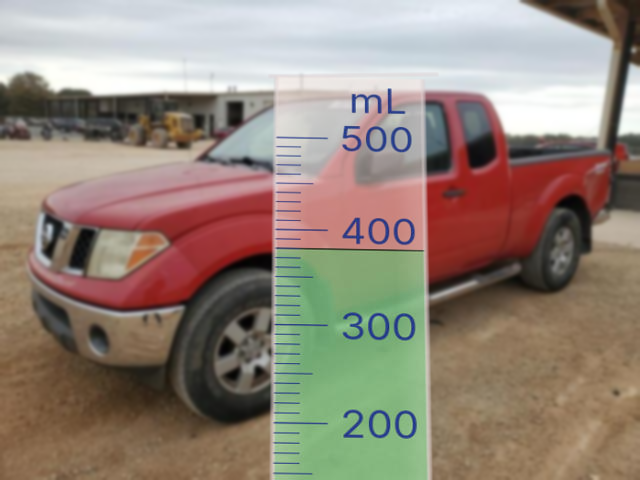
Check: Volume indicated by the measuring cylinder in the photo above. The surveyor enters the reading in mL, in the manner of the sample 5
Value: 380
